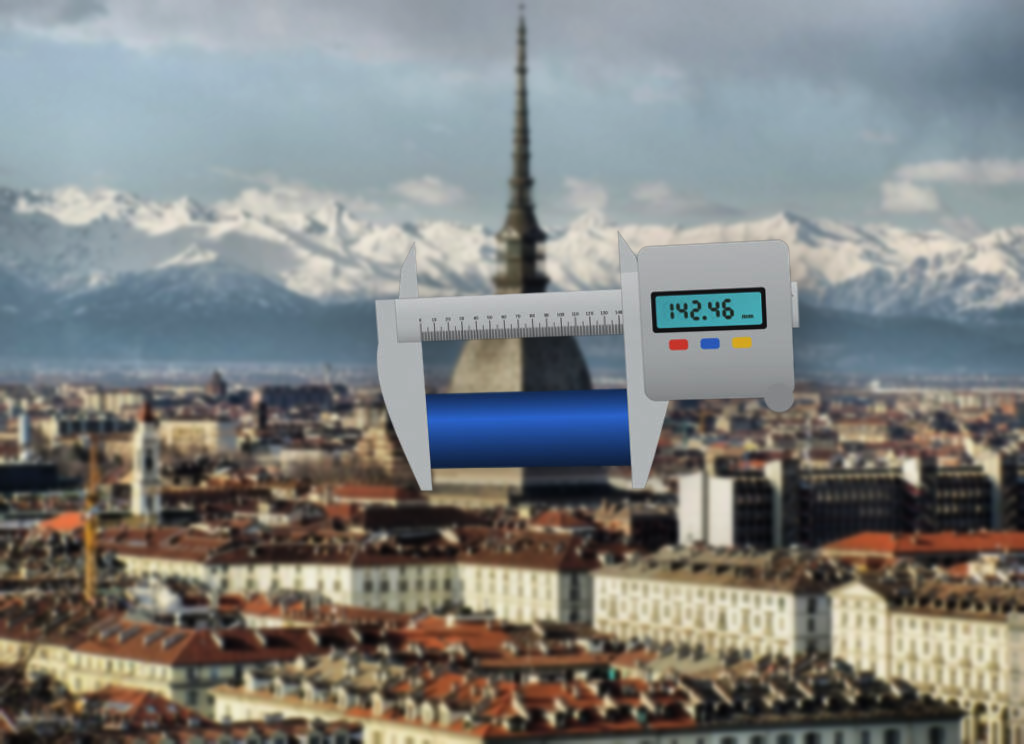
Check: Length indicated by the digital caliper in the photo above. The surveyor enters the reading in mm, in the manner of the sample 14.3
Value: 142.46
